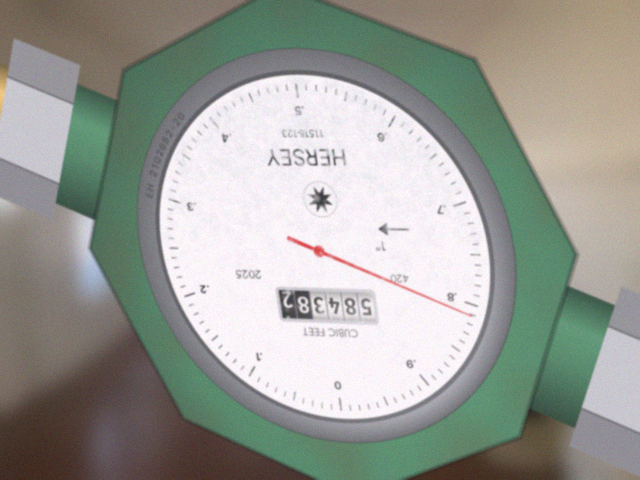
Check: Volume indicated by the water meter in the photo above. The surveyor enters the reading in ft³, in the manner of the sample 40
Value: 584381.81
